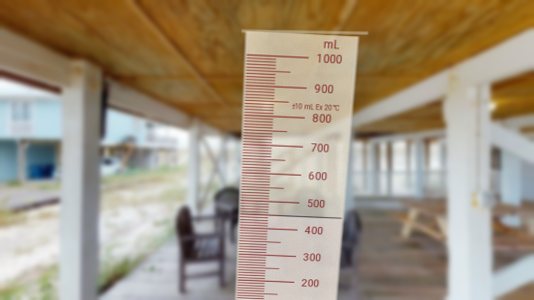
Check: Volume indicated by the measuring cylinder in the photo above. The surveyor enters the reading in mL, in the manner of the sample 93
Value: 450
